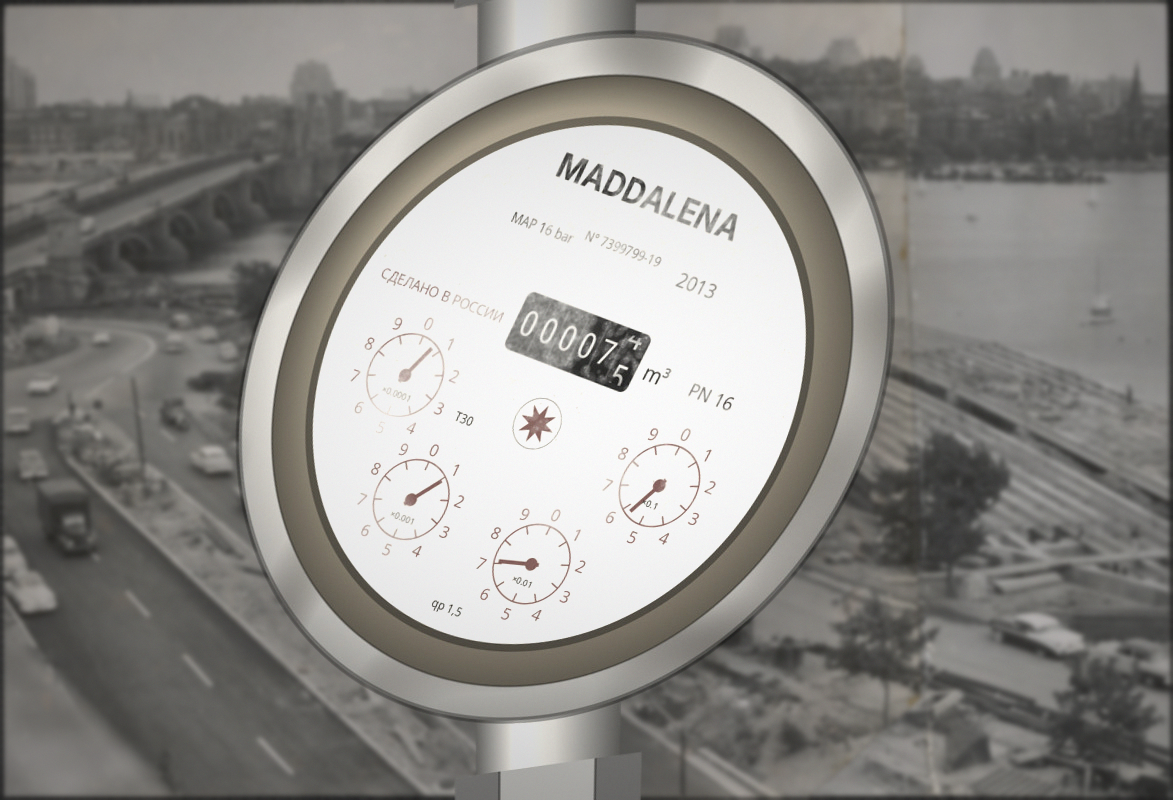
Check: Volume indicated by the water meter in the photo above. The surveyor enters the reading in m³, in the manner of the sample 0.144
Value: 74.5710
